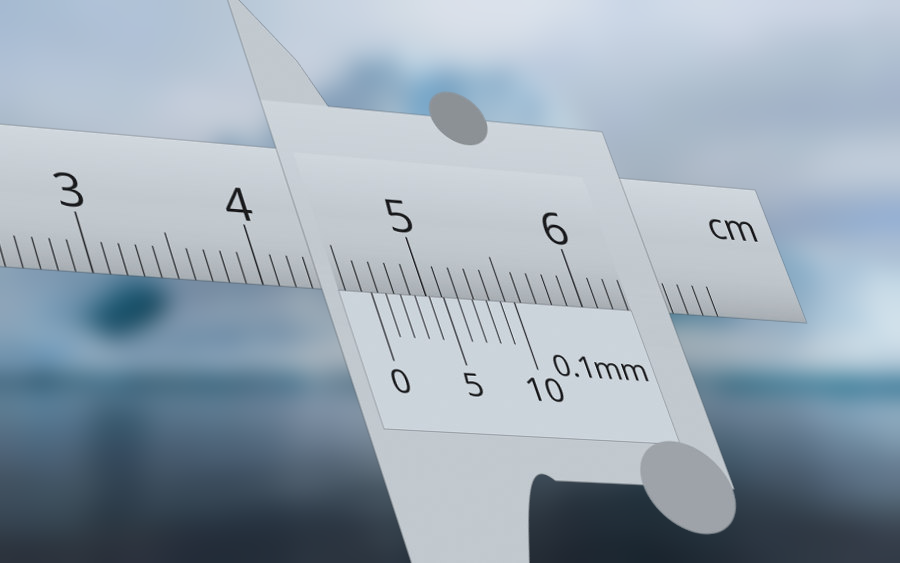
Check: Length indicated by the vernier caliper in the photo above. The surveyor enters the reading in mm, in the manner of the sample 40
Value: 46.6
